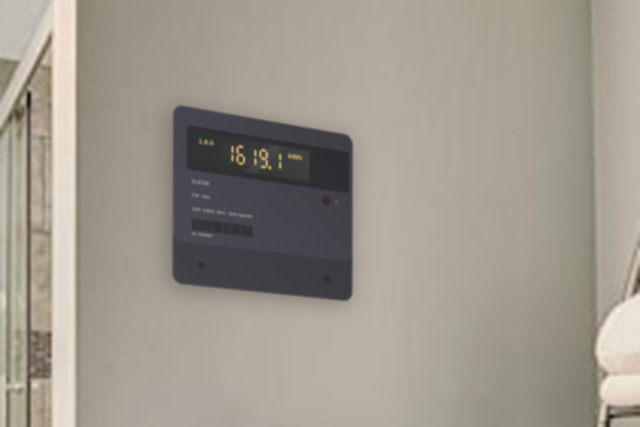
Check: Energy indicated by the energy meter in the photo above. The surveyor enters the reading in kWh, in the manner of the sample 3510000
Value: 1619.1
